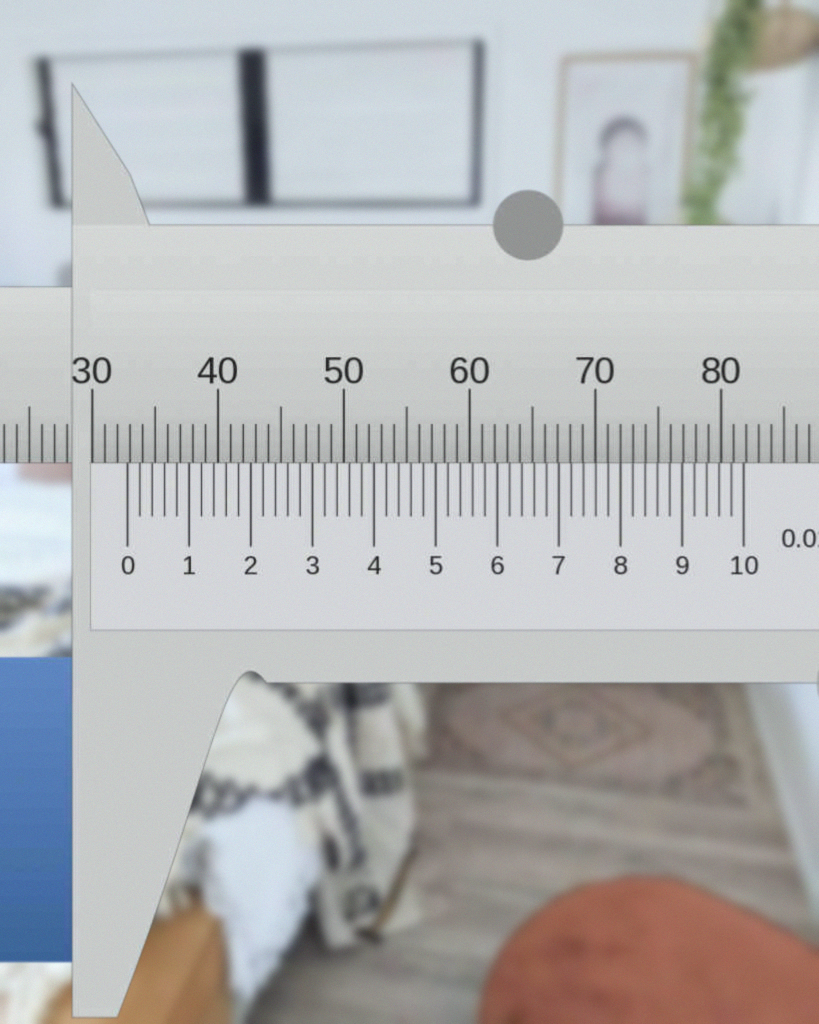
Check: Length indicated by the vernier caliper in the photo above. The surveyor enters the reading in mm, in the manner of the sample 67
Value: 32.8
